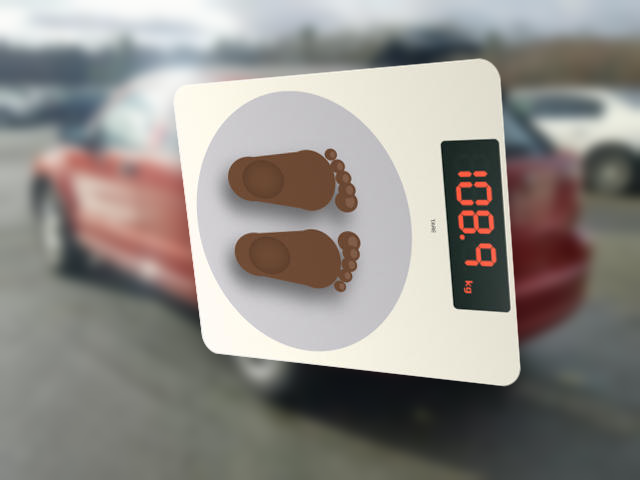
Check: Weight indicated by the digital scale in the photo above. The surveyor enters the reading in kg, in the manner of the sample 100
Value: 108.9
